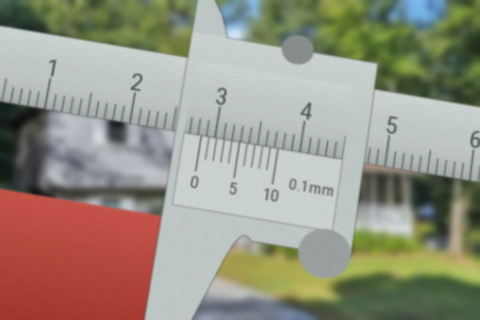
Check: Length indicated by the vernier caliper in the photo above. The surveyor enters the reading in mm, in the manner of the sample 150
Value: 28.4
